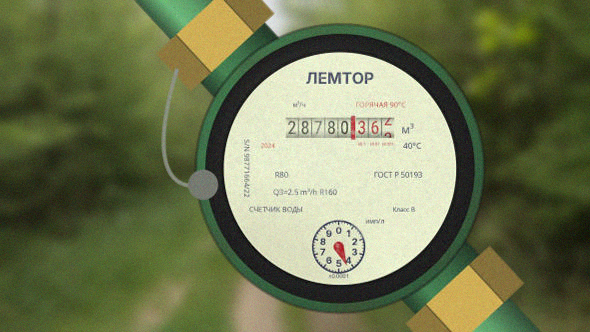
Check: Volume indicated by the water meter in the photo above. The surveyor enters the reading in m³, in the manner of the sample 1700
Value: 28780.3624
